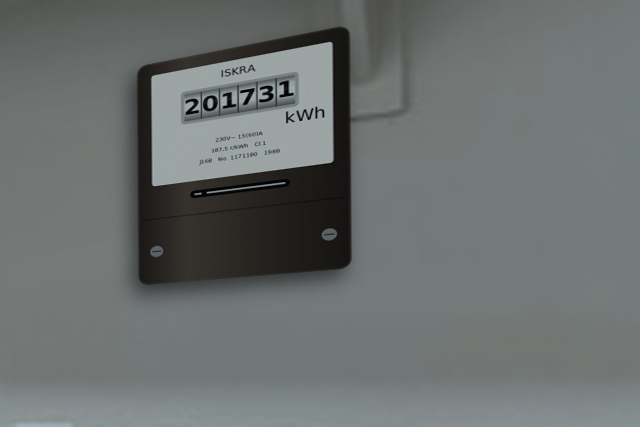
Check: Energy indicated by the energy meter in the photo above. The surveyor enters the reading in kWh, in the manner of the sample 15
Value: 201731
